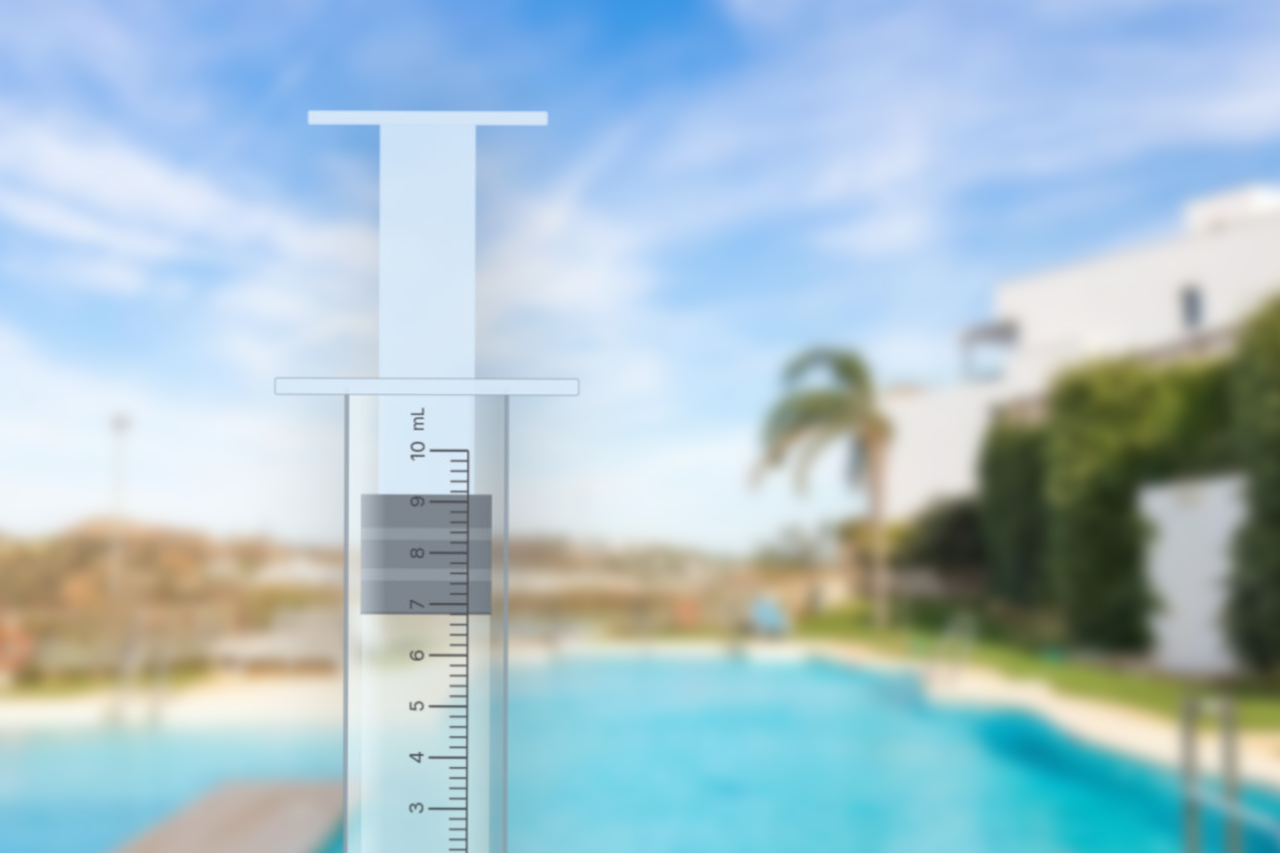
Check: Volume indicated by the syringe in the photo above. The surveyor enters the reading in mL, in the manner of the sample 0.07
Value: 6.8
